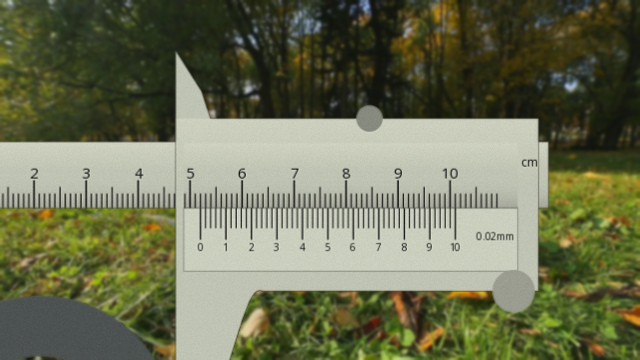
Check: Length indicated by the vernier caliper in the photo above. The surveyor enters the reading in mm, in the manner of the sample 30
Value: 52.0
